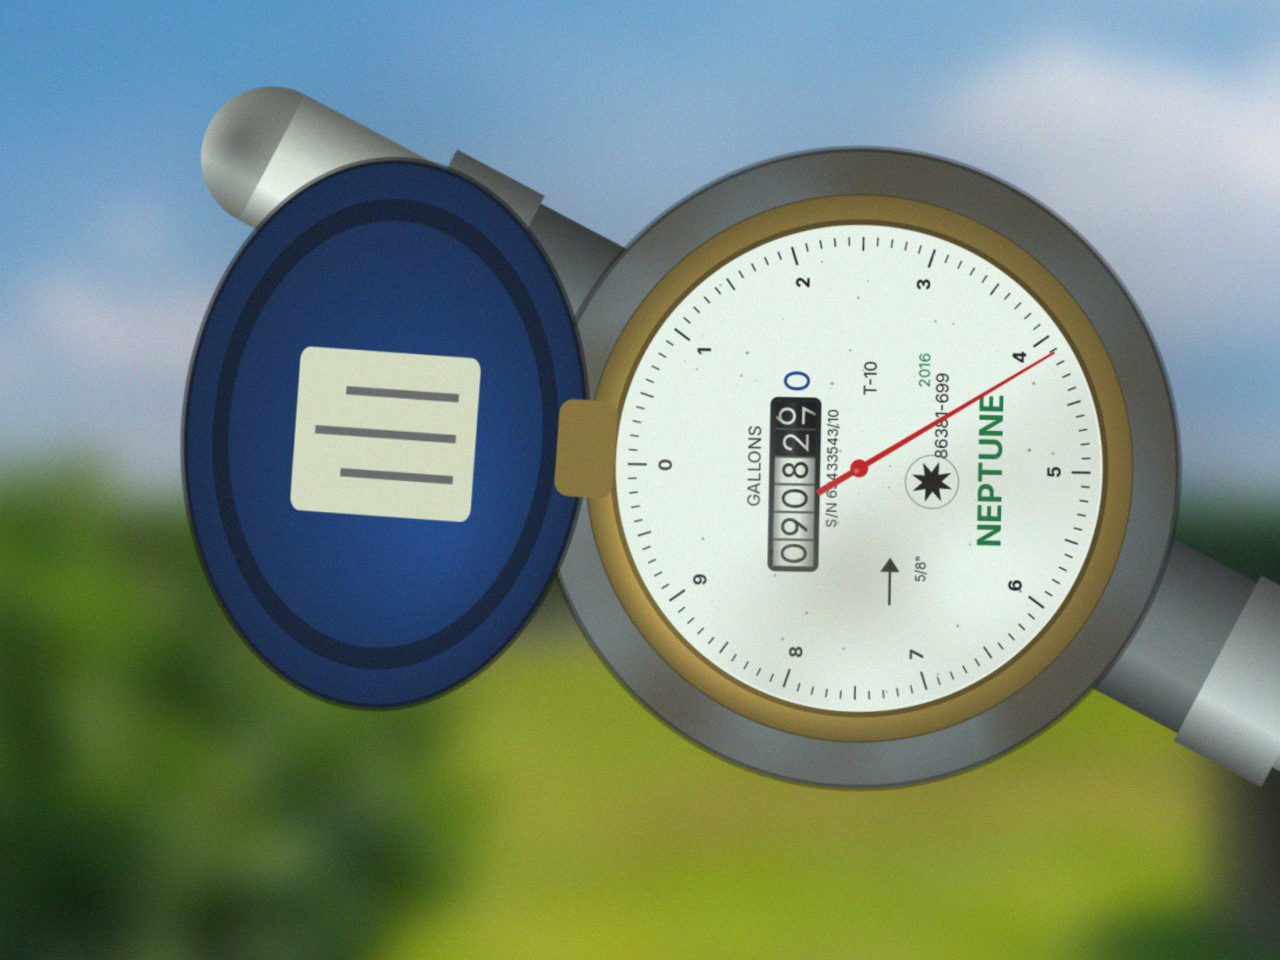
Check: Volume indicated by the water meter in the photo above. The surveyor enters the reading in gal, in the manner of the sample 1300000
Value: 908264.1
